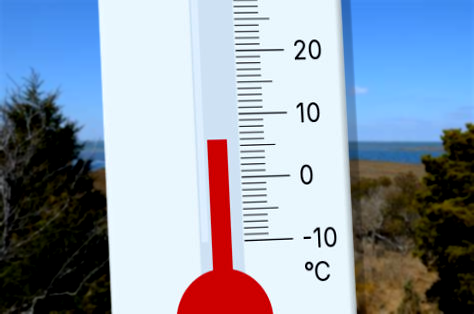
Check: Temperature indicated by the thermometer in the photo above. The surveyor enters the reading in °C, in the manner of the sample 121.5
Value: 6
